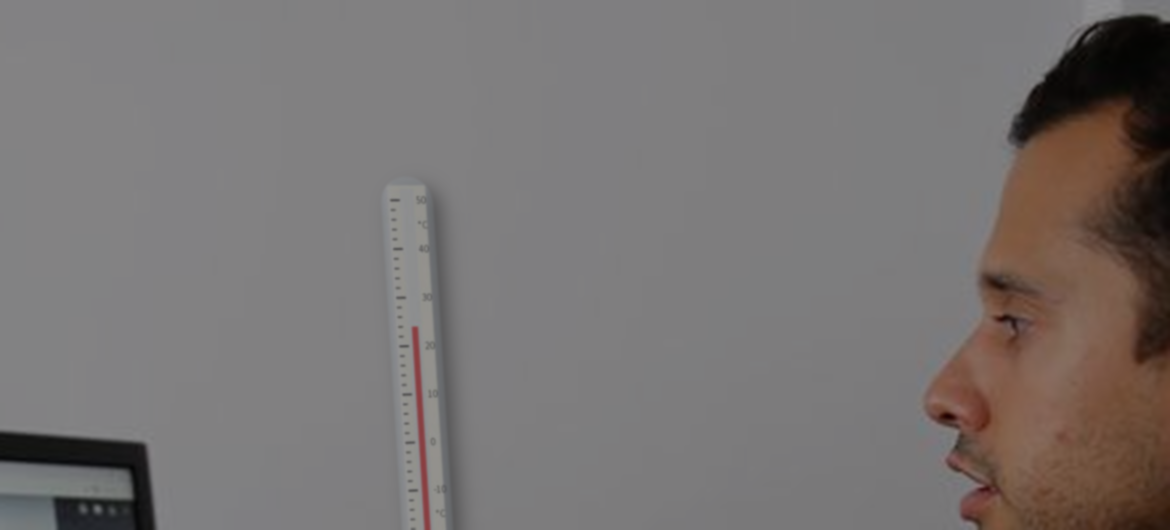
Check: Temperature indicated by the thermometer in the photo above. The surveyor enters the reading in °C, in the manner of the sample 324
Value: 24
